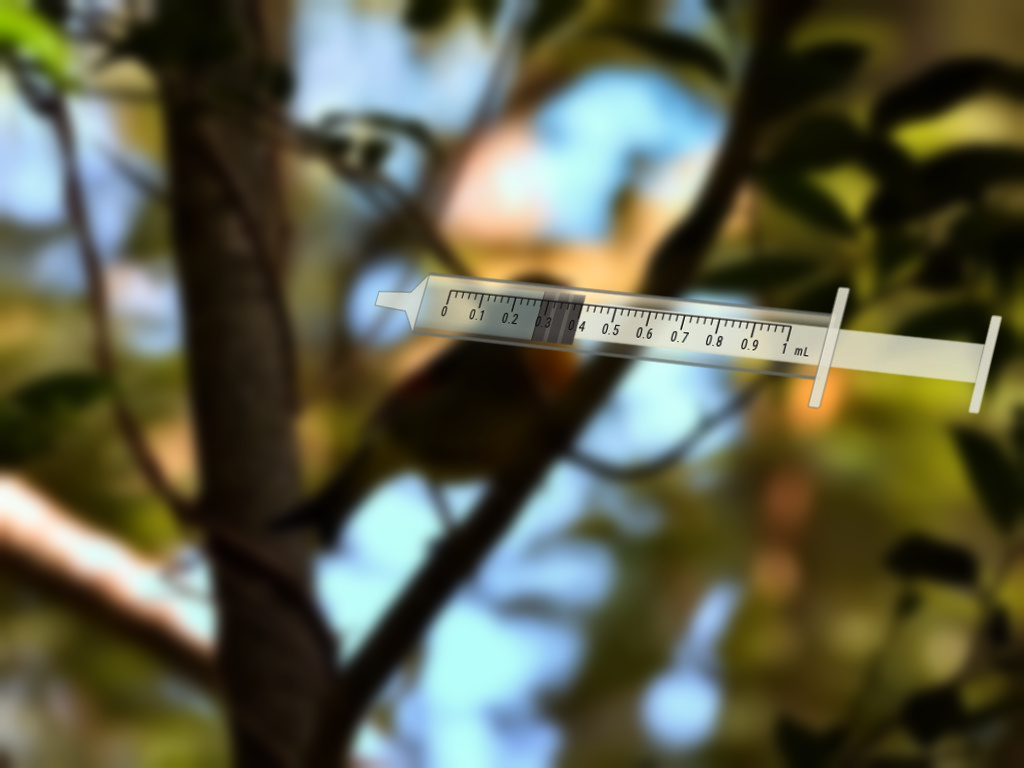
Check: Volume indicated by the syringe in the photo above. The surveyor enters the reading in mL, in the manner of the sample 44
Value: 0.28
